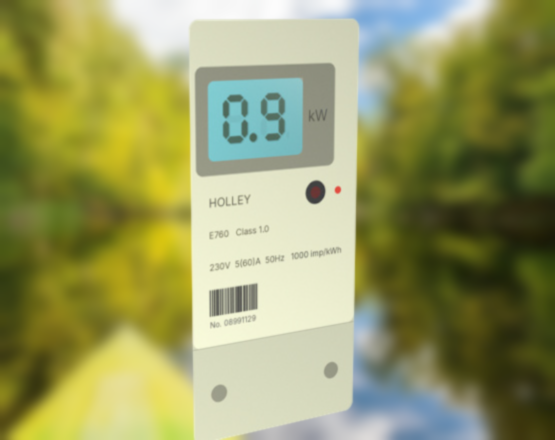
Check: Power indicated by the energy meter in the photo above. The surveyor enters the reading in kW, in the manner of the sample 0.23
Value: 0.9
